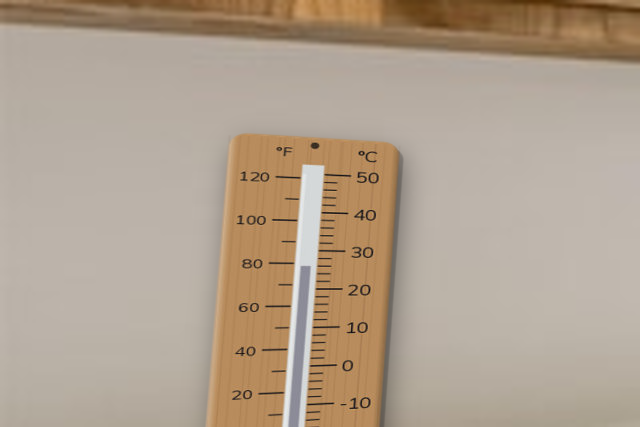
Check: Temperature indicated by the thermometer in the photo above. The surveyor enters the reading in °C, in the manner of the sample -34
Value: 26
